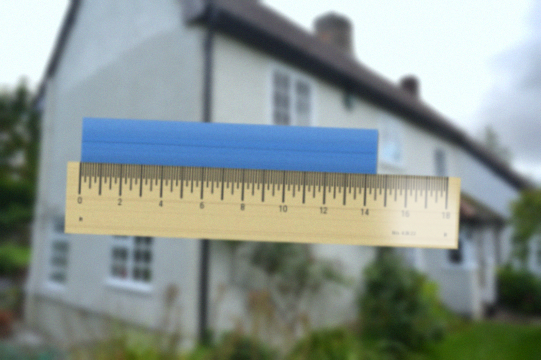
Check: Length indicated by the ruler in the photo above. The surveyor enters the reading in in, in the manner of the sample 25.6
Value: 14.5
